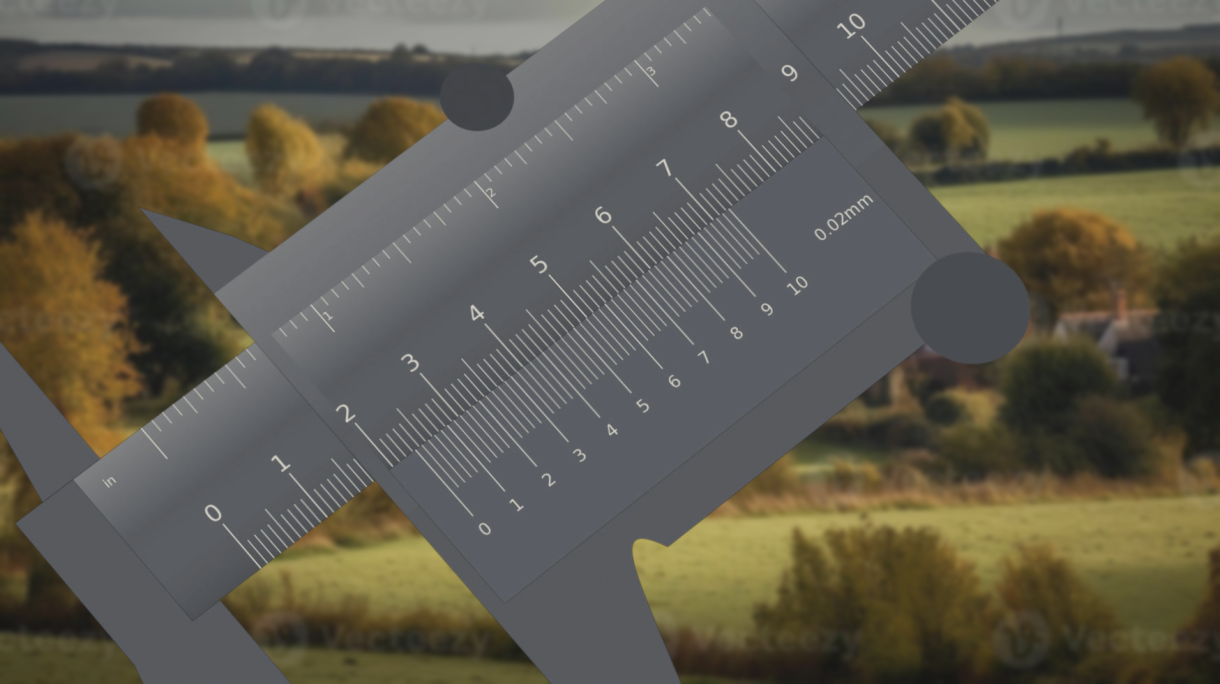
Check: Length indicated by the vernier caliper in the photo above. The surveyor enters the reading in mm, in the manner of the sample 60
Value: 23.4
